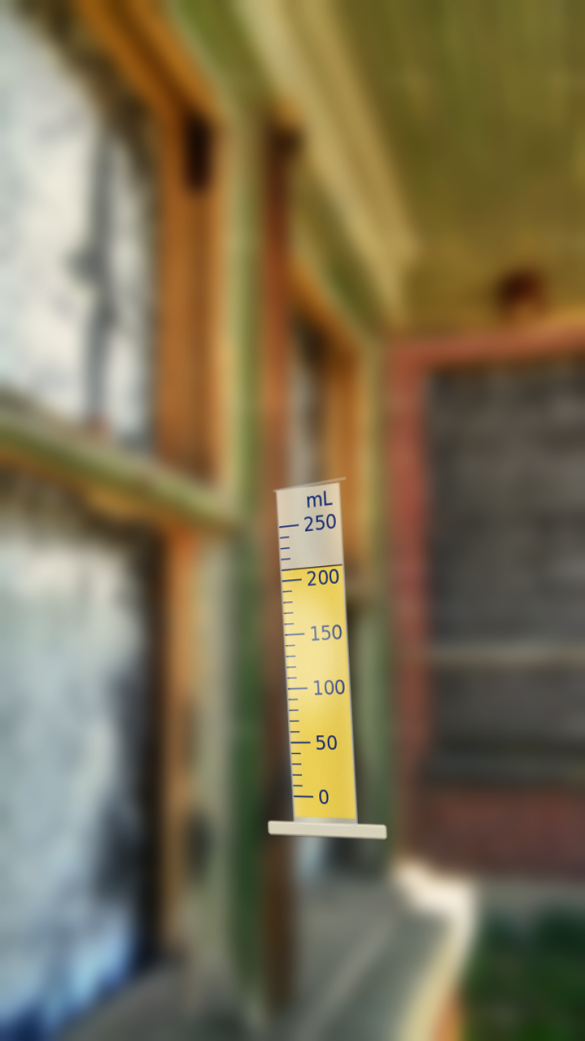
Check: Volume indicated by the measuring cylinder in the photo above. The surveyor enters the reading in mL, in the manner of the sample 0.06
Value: 210
